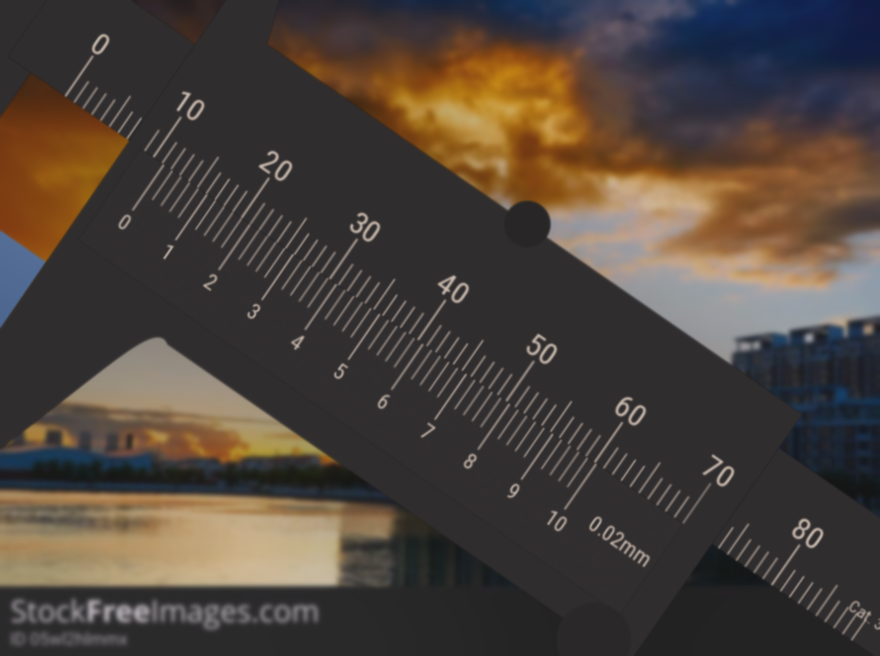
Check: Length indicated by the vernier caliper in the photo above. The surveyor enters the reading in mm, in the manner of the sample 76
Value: 11.2
